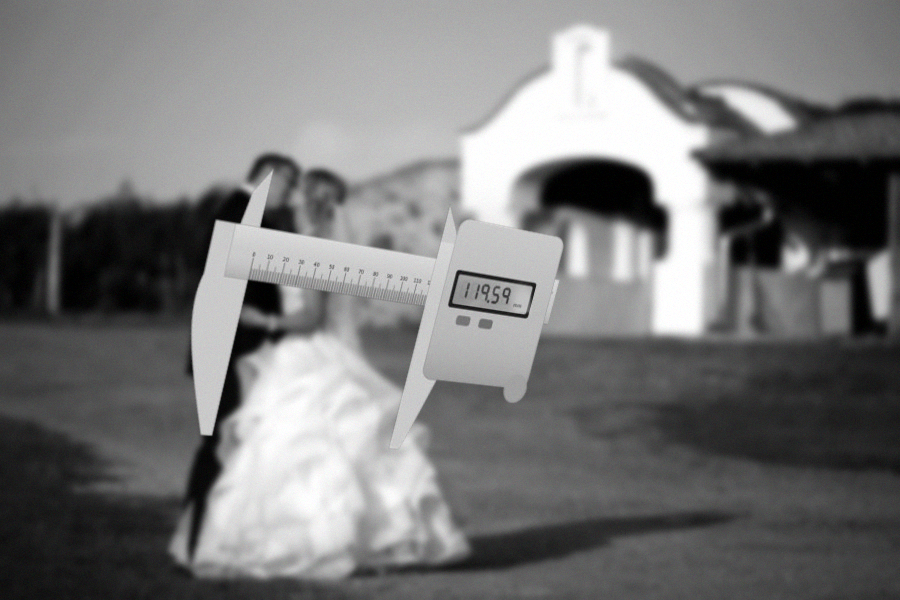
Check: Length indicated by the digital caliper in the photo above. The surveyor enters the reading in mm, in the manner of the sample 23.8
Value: 119.59
